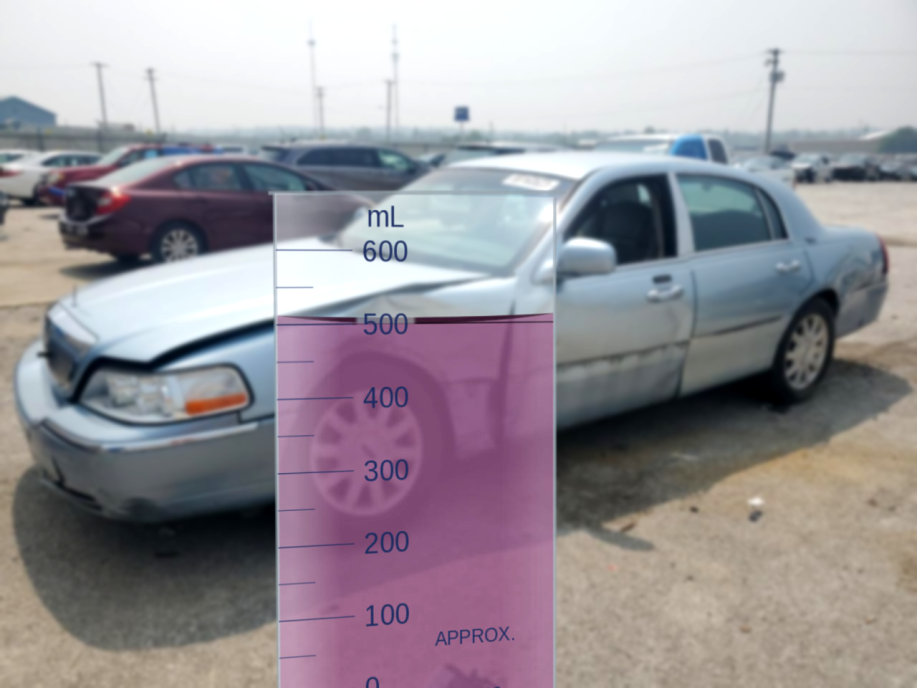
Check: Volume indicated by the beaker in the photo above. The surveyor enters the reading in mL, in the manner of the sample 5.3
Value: 500
